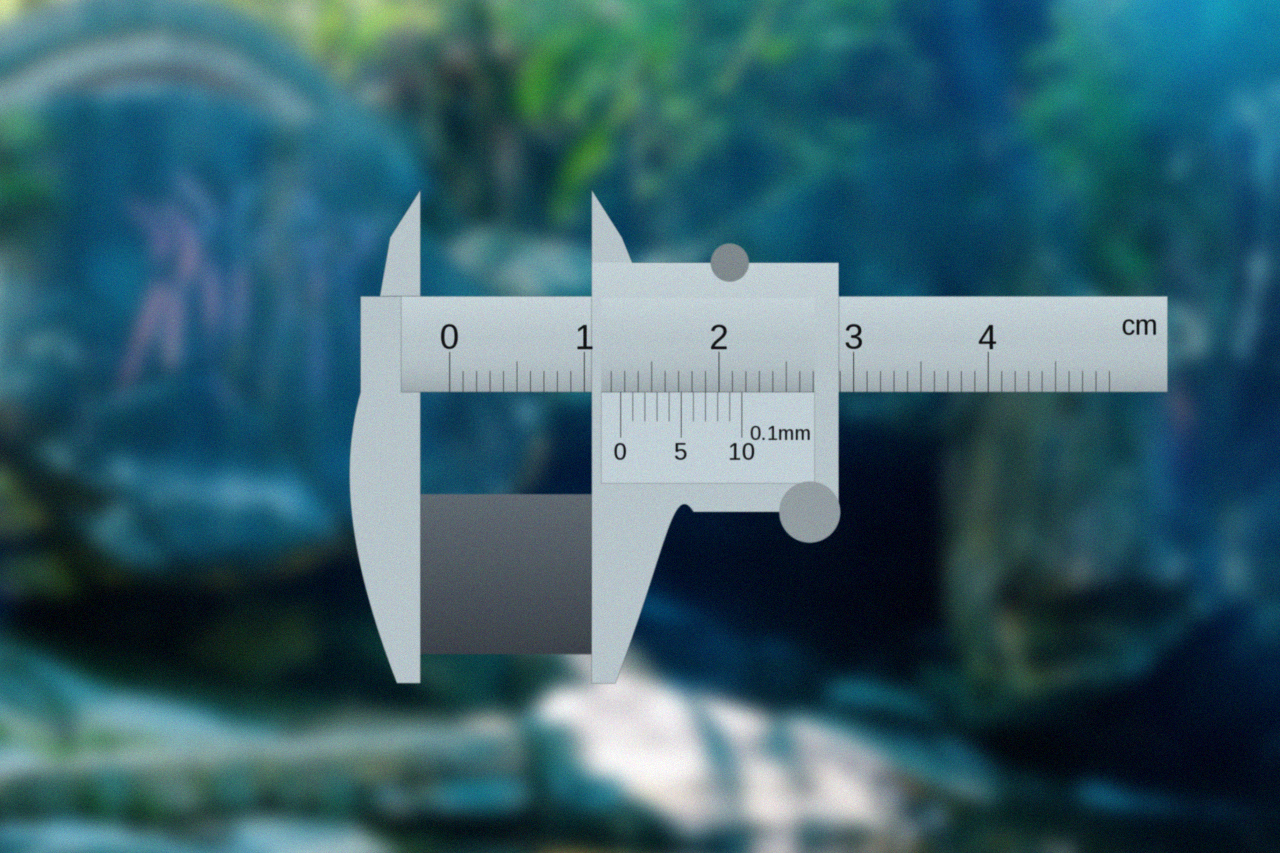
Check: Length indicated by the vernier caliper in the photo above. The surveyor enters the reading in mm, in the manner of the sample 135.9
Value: 12.7
